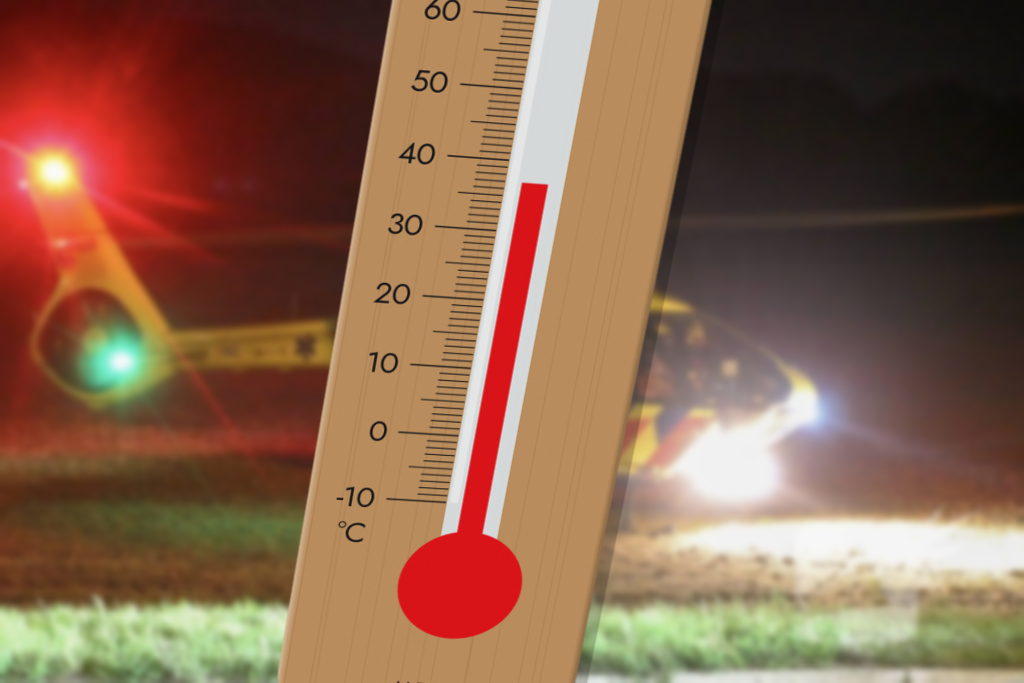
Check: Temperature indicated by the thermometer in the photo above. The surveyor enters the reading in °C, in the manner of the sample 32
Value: 37
